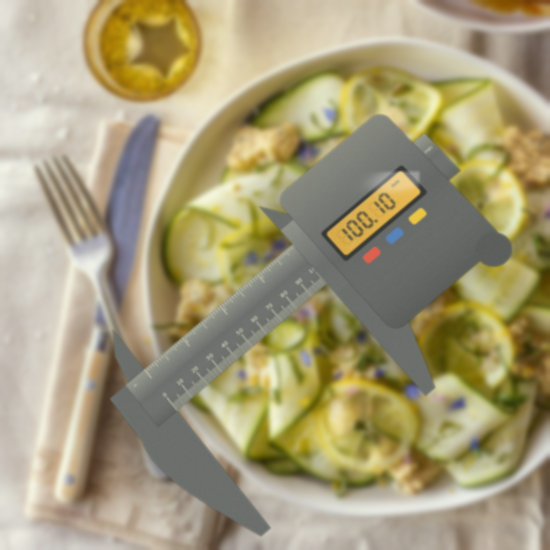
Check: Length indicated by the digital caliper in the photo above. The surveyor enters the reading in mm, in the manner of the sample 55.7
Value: 100.10
